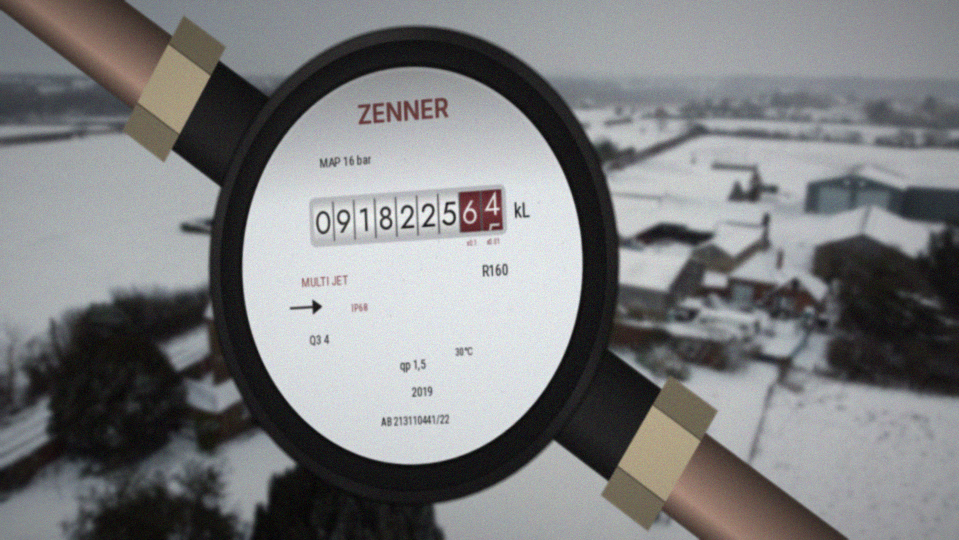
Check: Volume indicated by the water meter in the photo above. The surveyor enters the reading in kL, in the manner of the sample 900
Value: 918225.64
